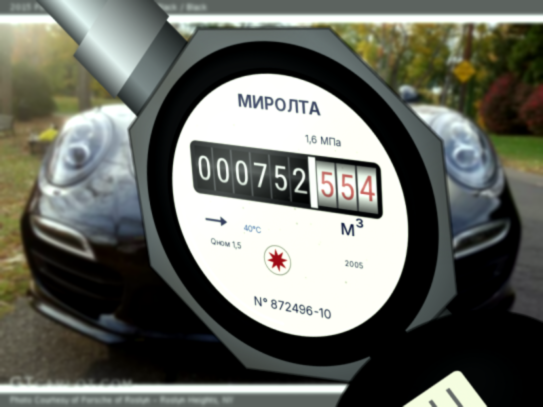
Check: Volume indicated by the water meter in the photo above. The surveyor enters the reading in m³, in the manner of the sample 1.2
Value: 752.554
